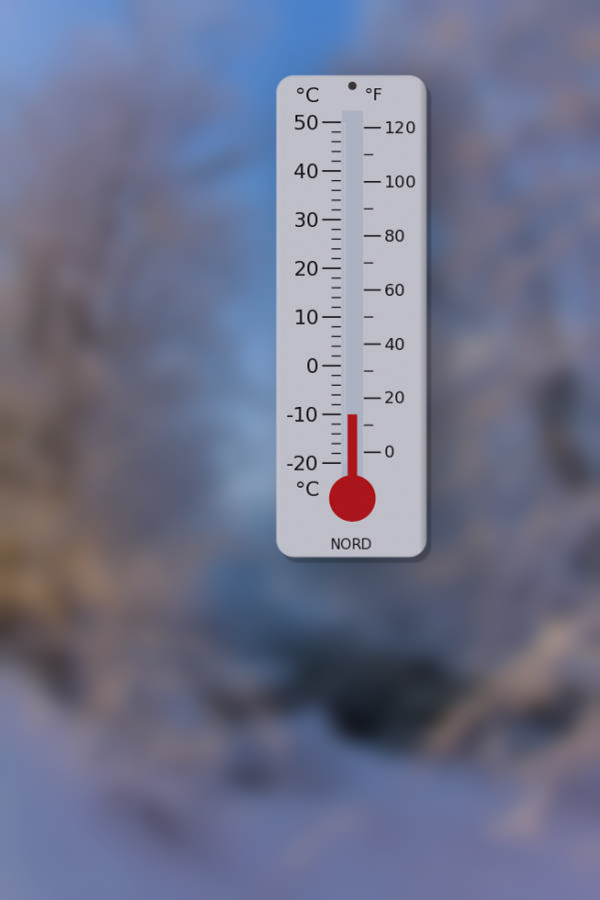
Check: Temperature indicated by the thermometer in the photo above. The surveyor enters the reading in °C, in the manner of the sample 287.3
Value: -10
